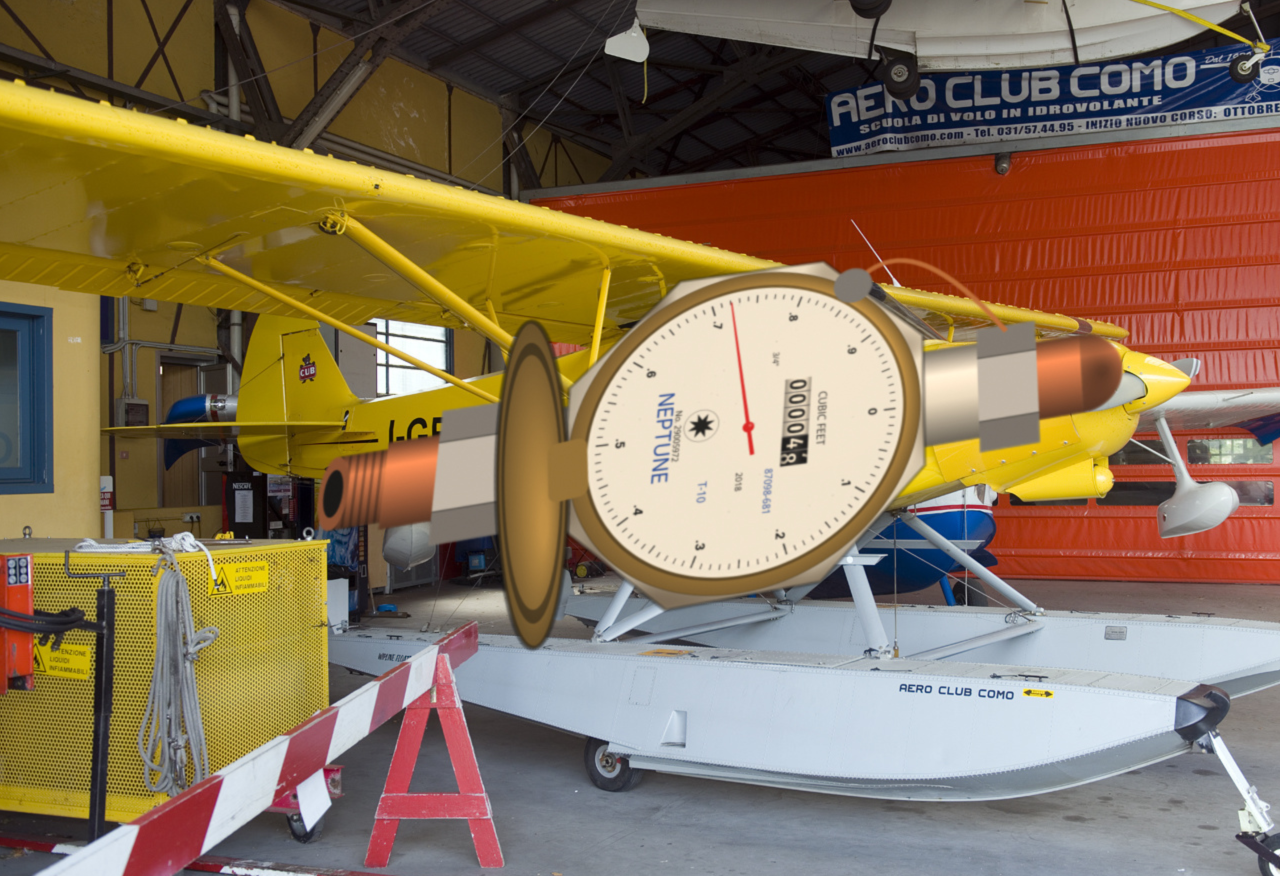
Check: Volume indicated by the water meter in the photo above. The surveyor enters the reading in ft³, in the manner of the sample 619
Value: 47.72
